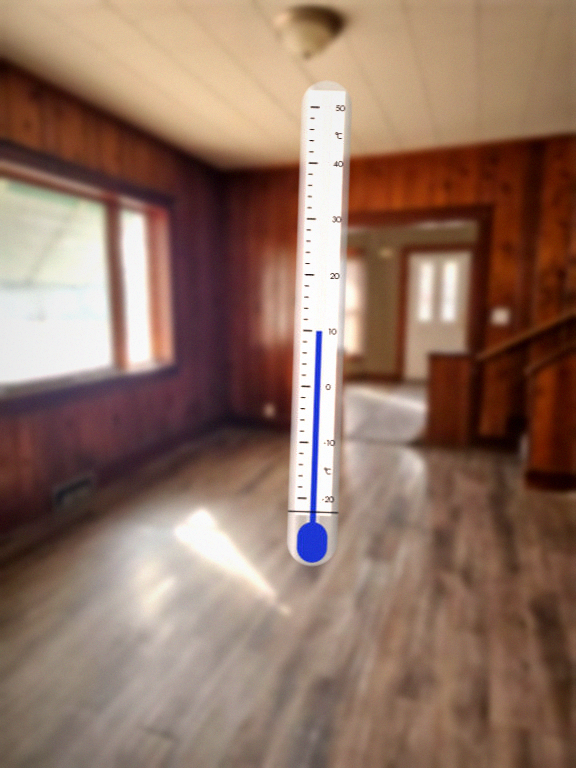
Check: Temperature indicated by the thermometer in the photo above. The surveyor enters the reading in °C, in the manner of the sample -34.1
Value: 10
